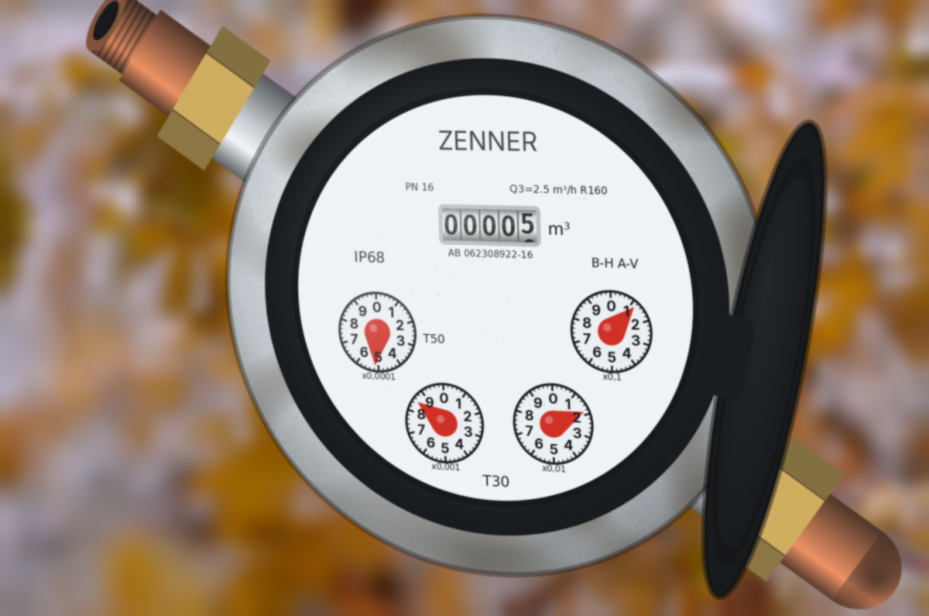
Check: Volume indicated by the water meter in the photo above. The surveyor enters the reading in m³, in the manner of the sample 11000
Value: 5.1185
